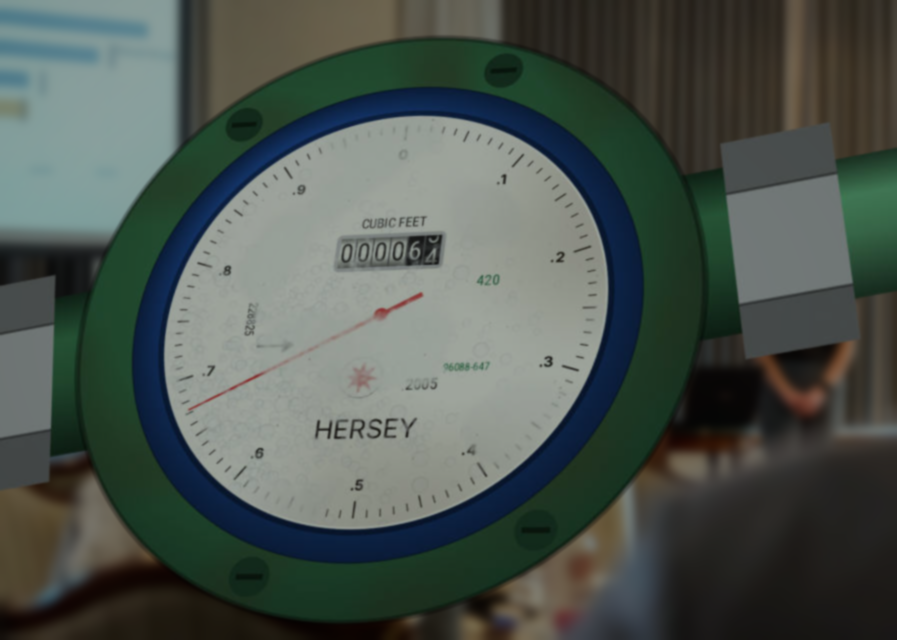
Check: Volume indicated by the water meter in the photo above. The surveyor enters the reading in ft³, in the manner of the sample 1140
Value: 63.67
